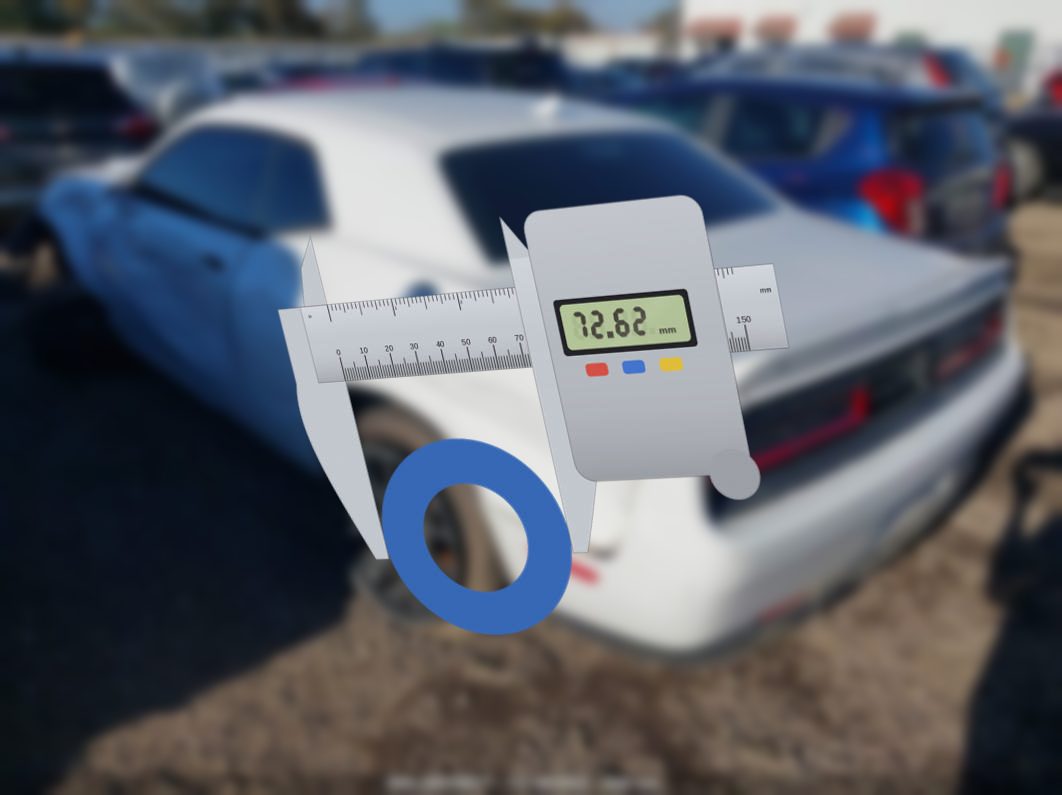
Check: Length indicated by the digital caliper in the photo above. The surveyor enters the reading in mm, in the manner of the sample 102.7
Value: 72.62
